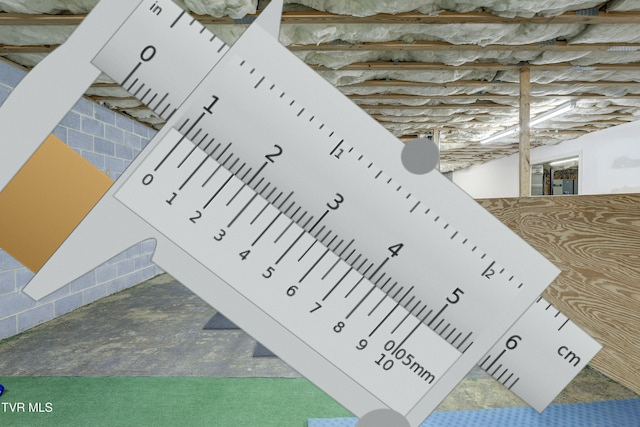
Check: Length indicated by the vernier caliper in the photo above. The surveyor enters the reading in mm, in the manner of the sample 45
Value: 10.0
